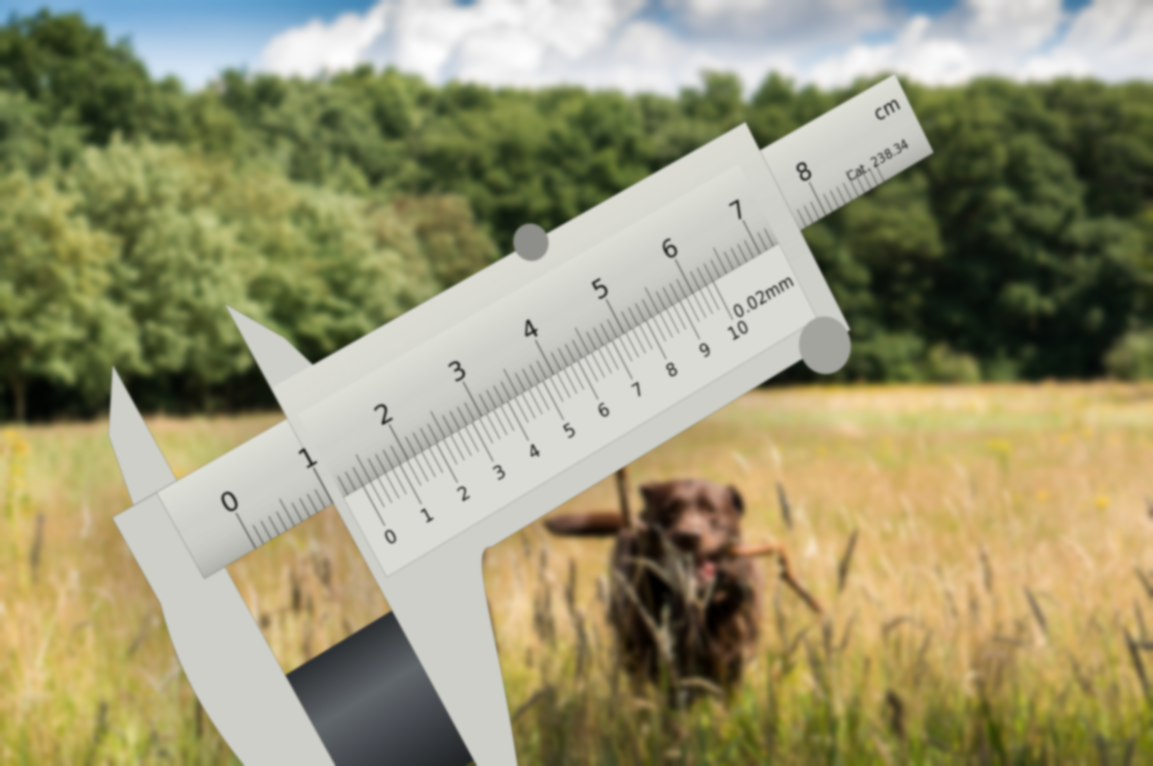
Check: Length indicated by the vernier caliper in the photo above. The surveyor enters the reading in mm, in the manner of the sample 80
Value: 14.0
